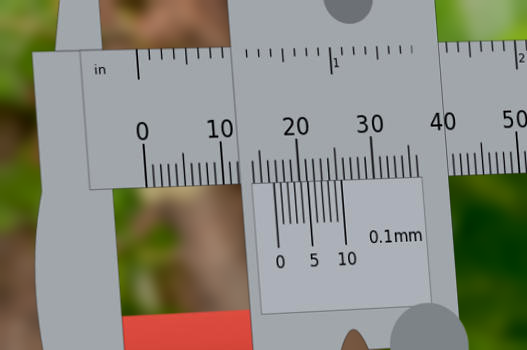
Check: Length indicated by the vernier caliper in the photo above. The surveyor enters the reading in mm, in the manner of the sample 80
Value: 16.6
